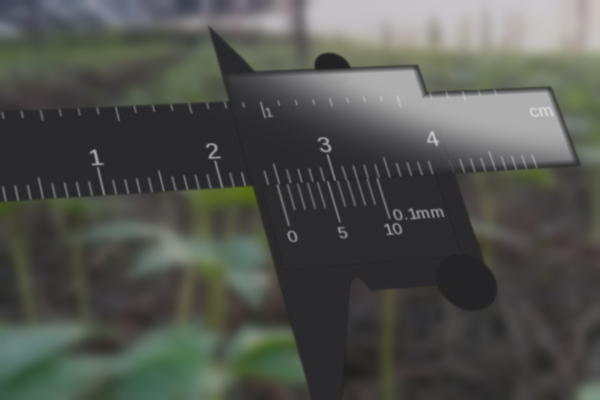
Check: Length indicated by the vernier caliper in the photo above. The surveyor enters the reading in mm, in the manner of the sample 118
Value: 24.8
